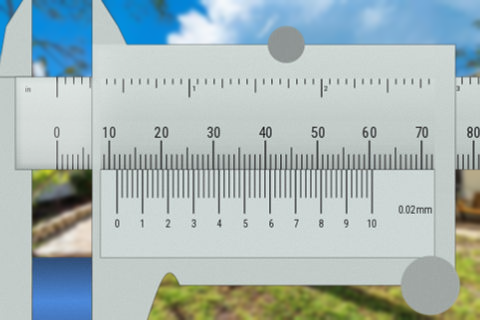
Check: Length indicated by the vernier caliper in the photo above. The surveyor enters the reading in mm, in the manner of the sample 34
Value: 11.5
